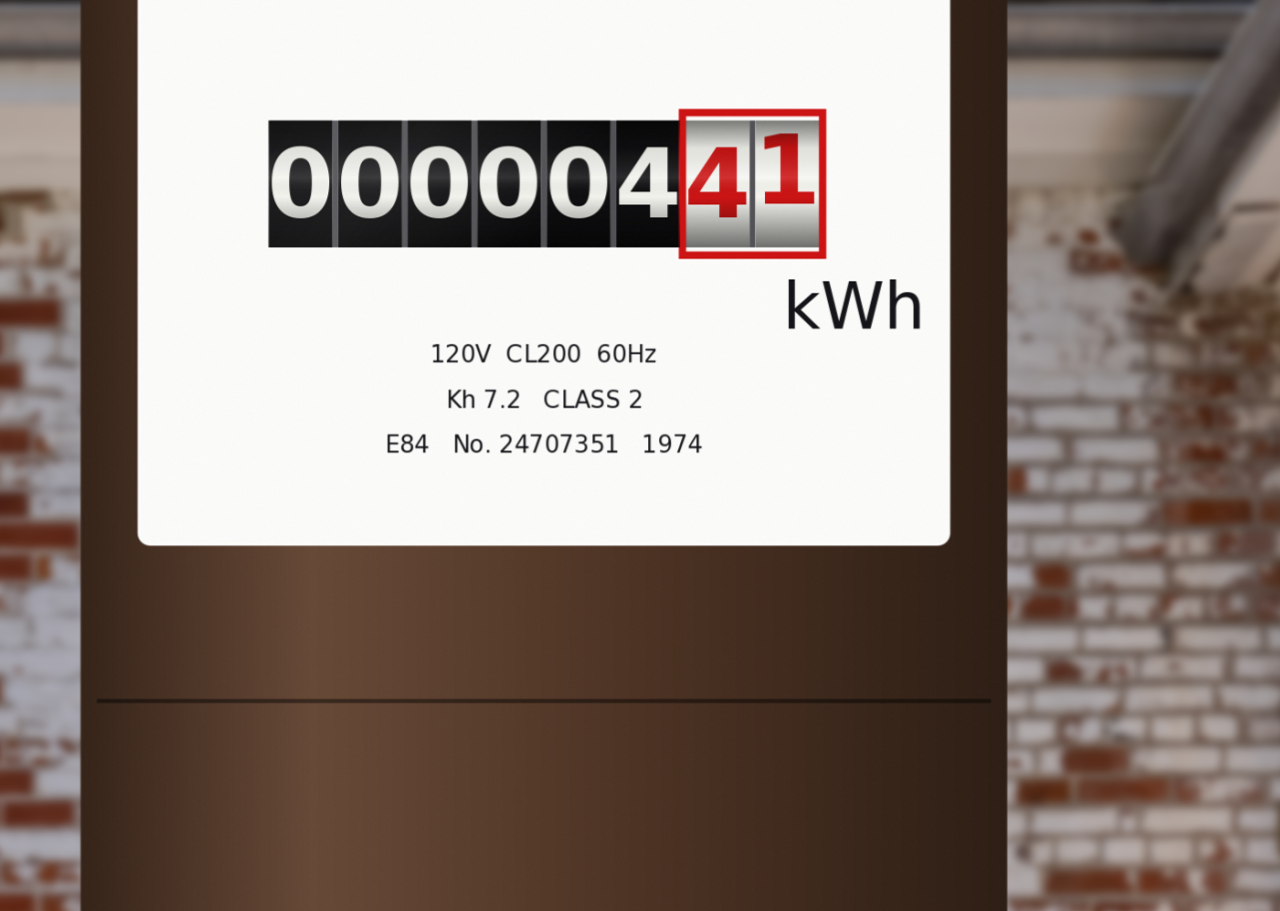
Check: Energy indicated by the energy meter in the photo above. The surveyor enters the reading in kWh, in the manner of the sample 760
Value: 4.41
